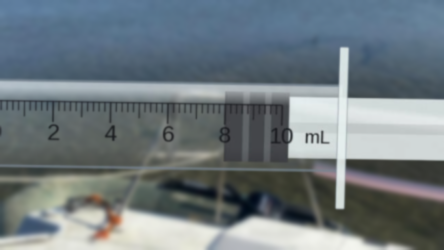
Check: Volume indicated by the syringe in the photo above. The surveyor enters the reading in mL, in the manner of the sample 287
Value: 8
